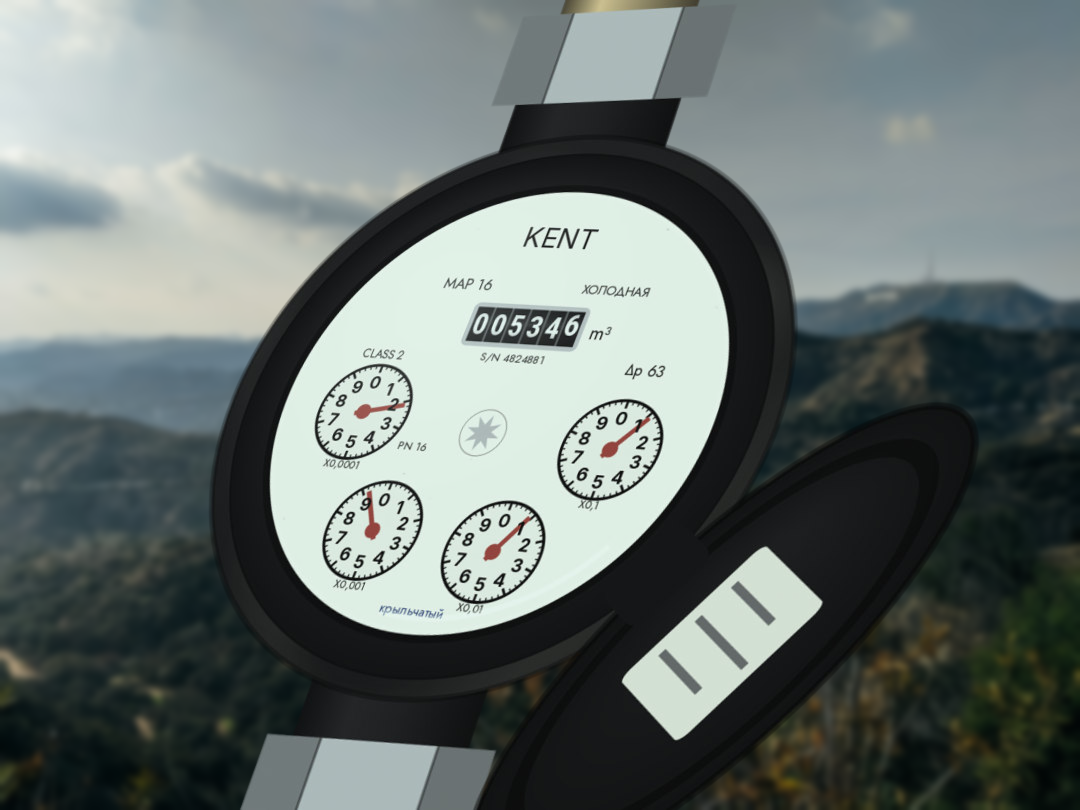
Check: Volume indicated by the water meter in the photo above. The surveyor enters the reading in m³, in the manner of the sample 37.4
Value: 5346.1092
